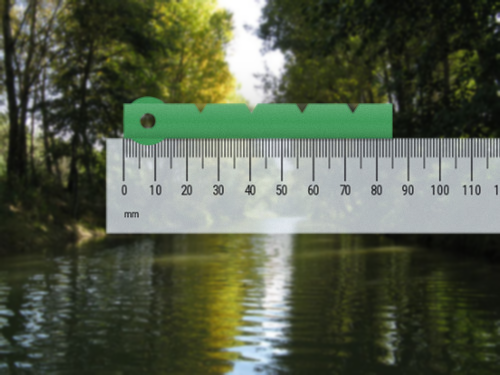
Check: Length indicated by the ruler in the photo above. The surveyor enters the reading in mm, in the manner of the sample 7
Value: 85
